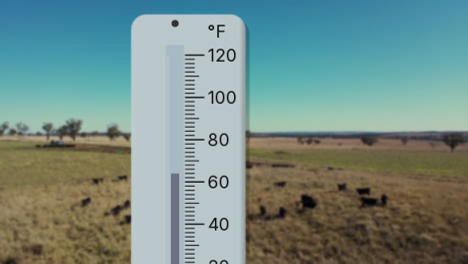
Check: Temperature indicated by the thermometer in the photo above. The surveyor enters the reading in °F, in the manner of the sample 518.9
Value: 64
